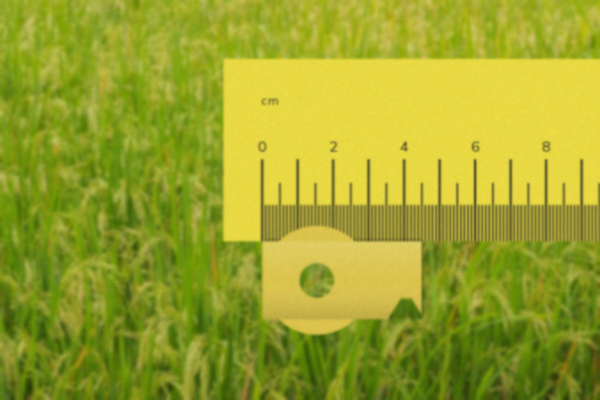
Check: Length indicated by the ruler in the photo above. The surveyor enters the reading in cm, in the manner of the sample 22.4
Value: 4.5
